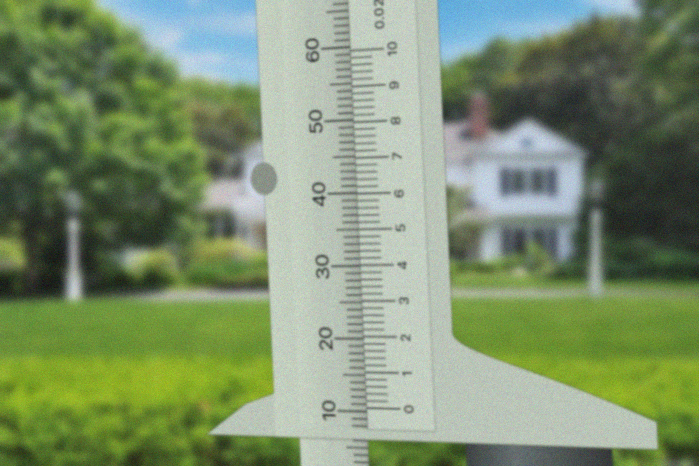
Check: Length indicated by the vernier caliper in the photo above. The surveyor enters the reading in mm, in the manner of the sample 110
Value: 10.5
